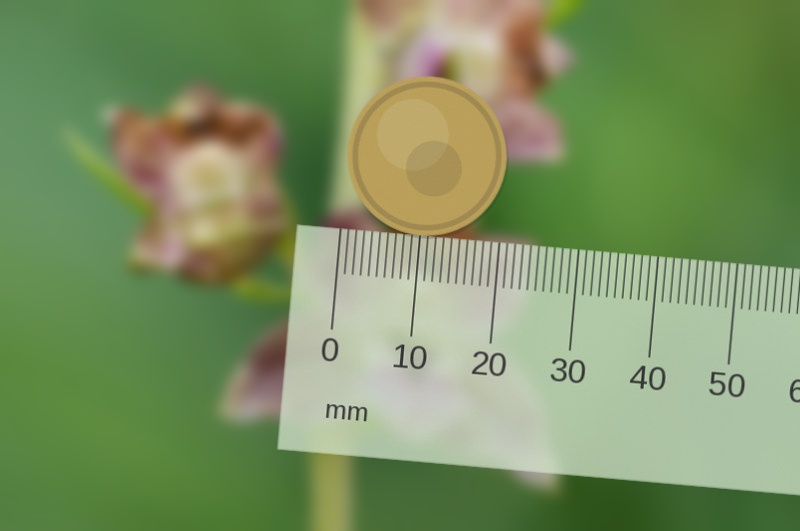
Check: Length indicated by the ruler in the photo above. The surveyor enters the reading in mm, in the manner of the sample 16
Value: 20
